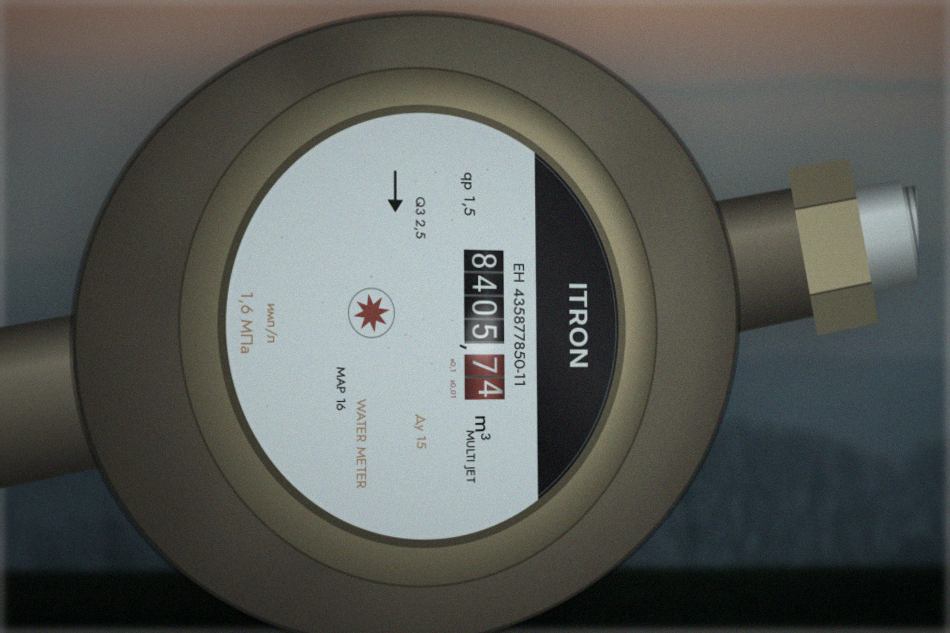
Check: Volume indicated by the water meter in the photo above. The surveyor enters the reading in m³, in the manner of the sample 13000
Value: 8405.74
